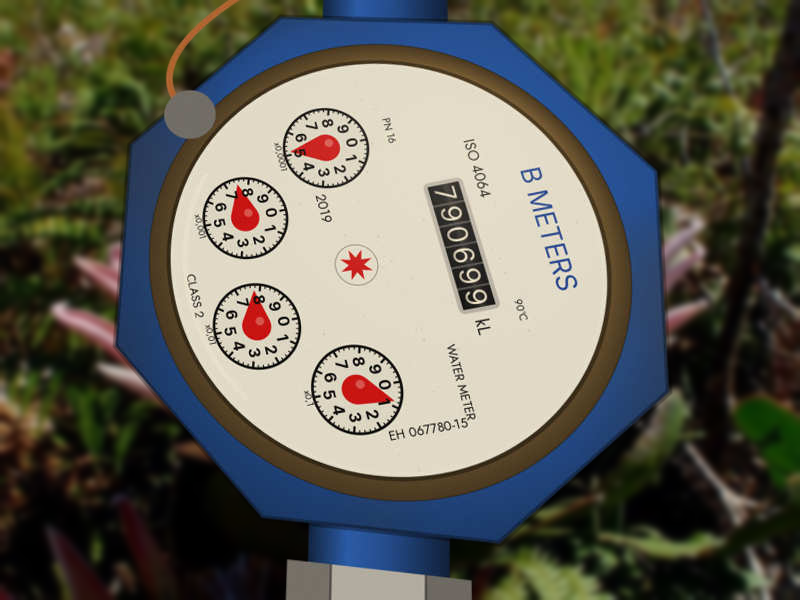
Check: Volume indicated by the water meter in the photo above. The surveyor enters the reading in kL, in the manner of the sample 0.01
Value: 790699.0775
